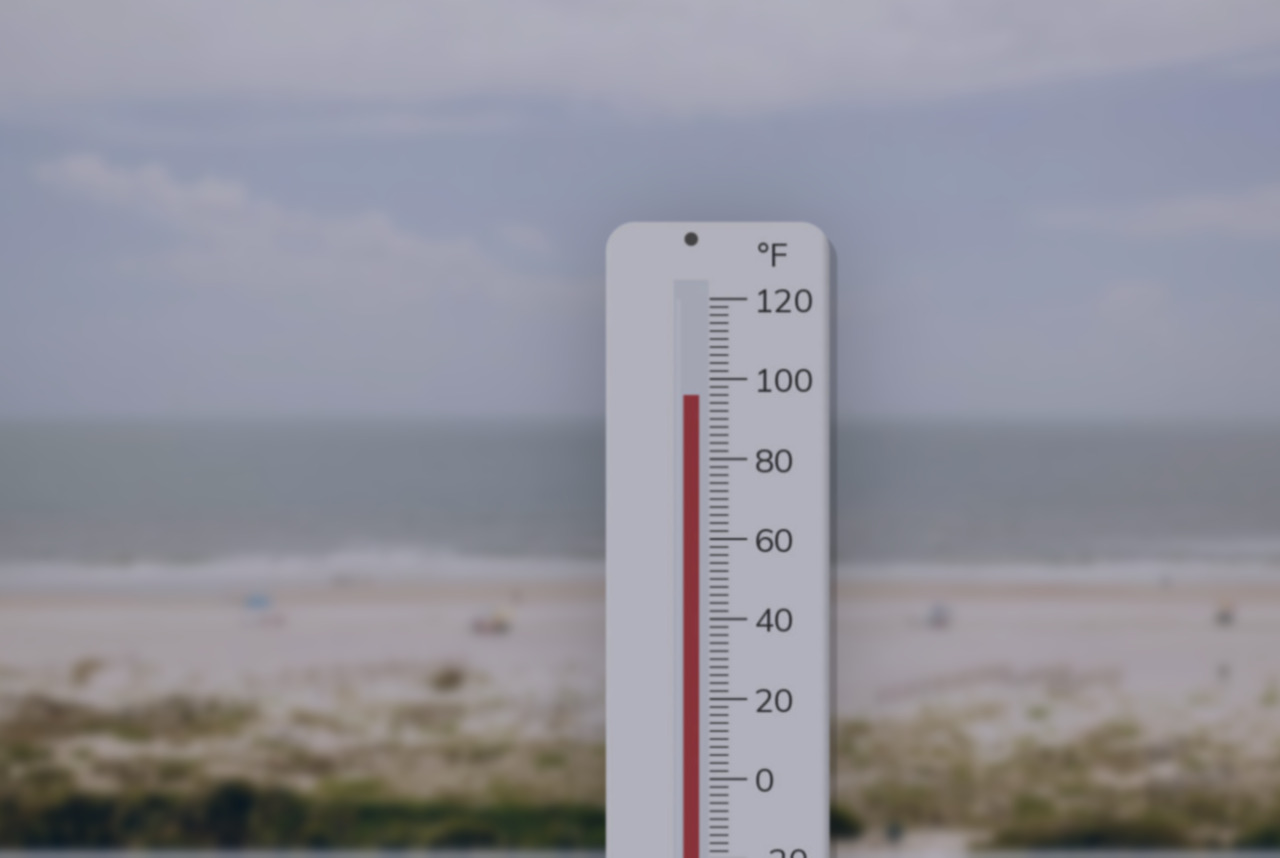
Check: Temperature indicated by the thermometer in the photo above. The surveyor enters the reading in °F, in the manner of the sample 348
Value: 96
